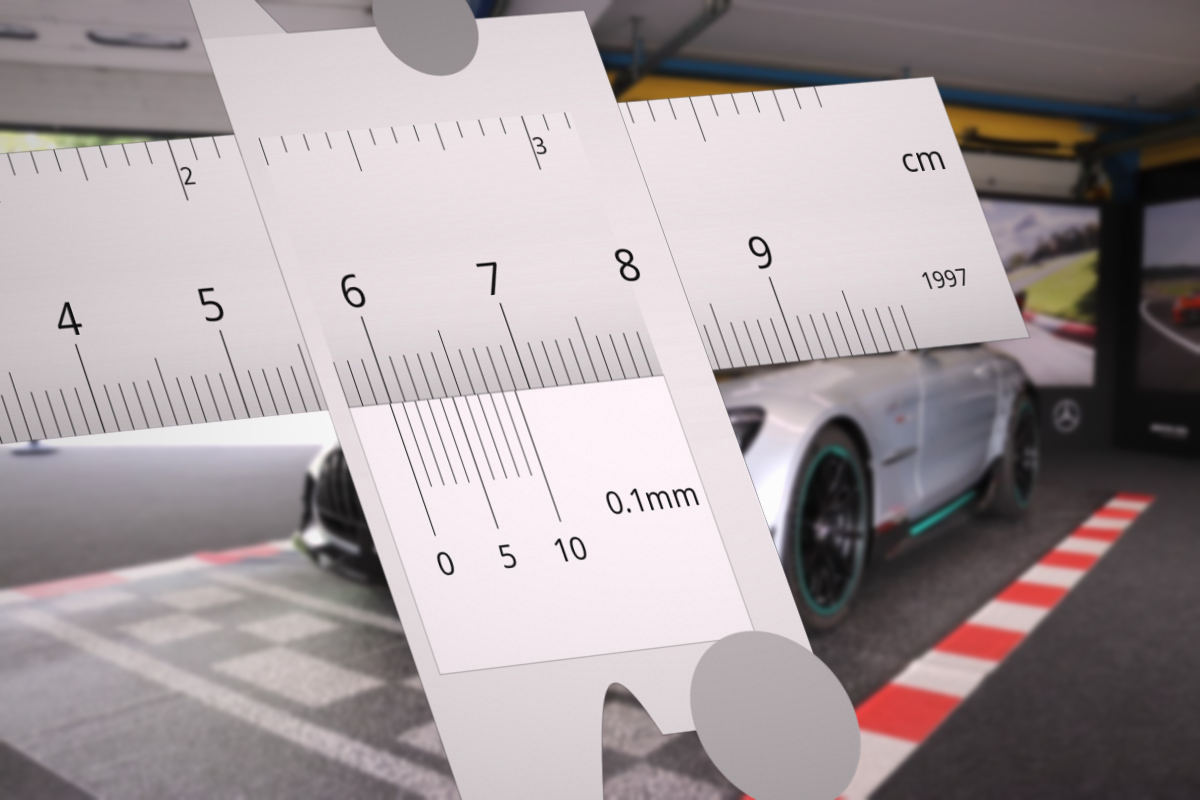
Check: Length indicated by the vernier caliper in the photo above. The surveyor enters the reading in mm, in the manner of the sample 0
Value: 59.9
